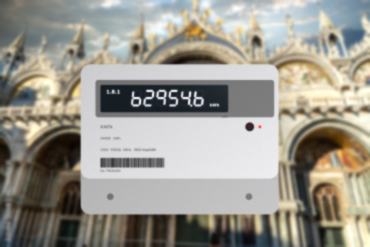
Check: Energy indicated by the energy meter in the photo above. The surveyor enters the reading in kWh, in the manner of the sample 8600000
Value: 62954.6
